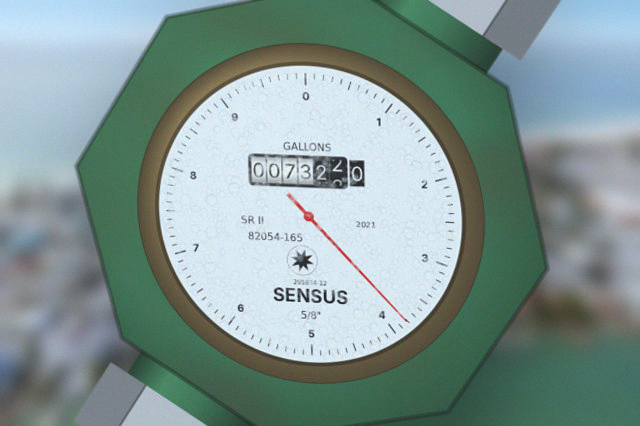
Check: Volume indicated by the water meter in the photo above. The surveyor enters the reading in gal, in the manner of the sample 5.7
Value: 73223.8
